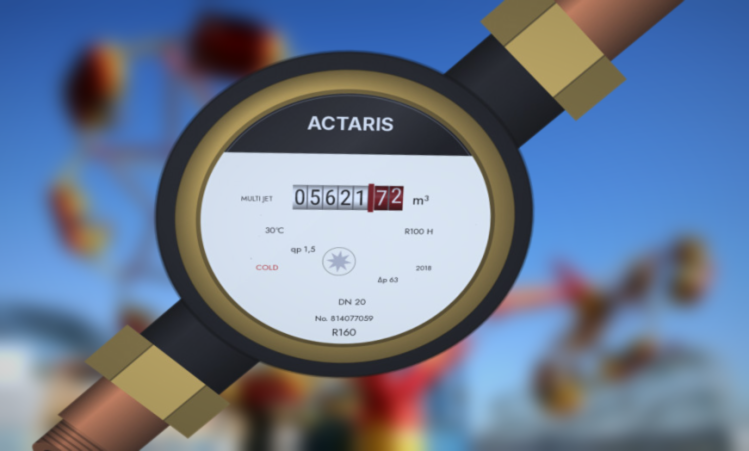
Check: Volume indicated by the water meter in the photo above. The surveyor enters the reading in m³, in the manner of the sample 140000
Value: 5621.72
